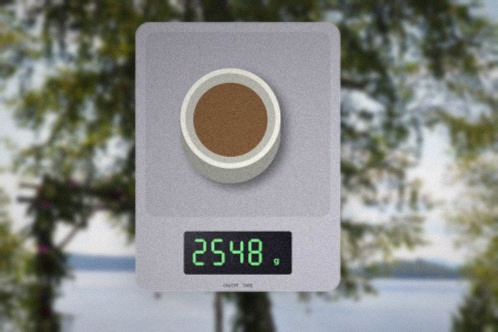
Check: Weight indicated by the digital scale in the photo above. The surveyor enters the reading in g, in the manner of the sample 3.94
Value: 2548
